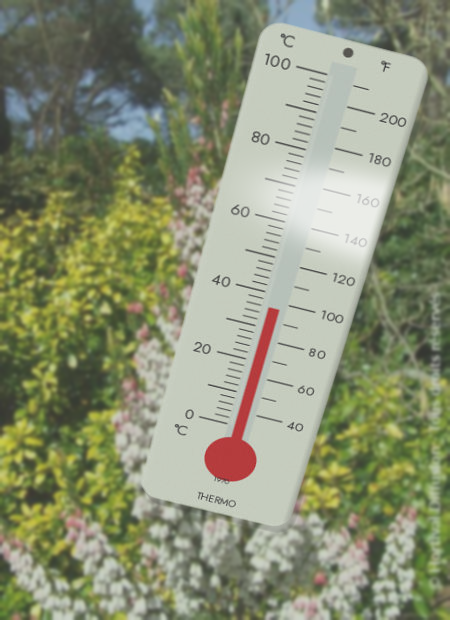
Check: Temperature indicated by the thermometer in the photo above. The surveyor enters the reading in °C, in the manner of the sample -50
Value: 36
